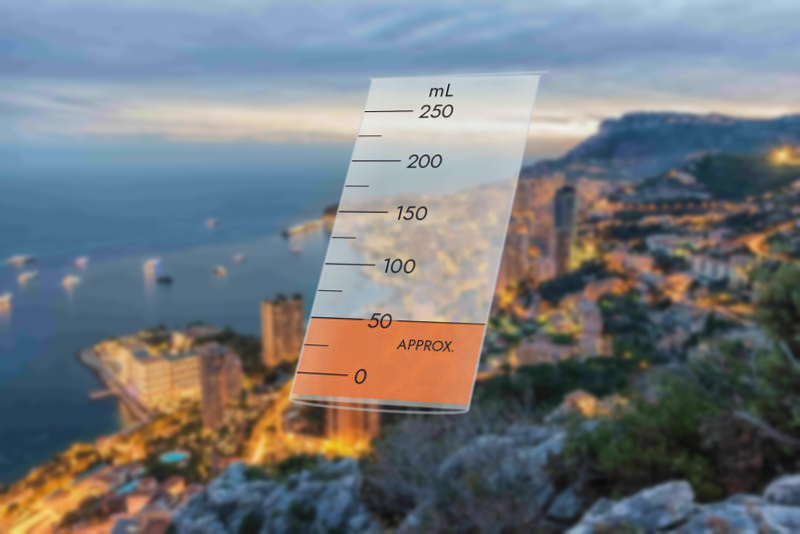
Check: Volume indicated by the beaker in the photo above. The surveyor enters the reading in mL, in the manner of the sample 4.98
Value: 50
